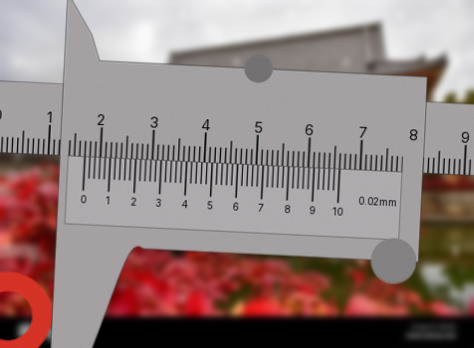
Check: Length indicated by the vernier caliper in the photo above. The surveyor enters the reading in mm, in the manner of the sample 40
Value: 17.0
